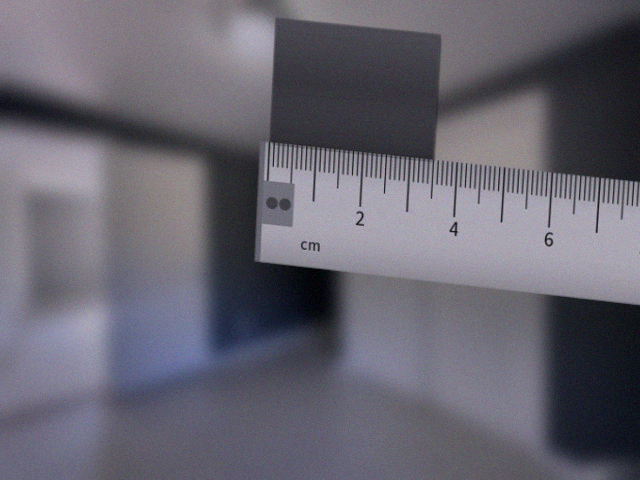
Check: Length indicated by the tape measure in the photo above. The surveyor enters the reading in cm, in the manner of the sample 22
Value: 3.5
